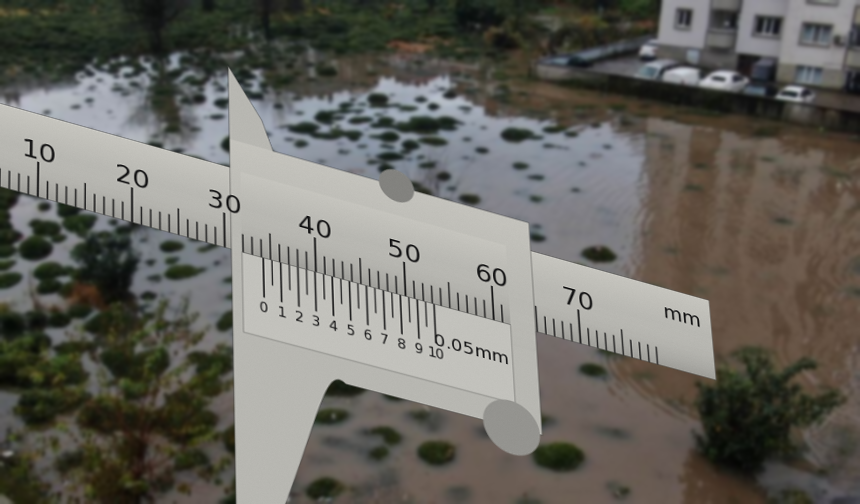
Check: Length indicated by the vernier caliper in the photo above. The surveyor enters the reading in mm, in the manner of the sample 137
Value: 34.2
